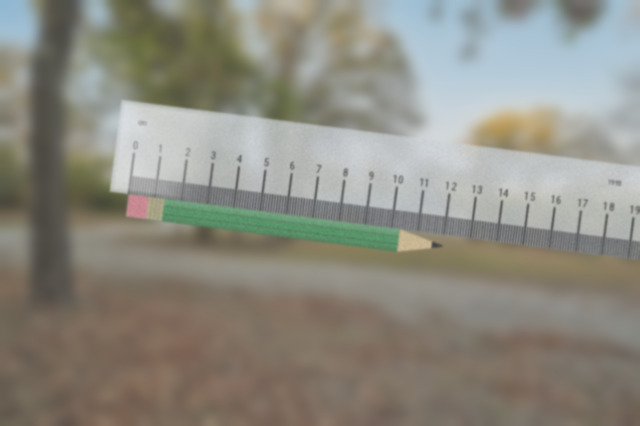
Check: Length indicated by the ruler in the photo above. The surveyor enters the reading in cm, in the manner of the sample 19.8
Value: 12
